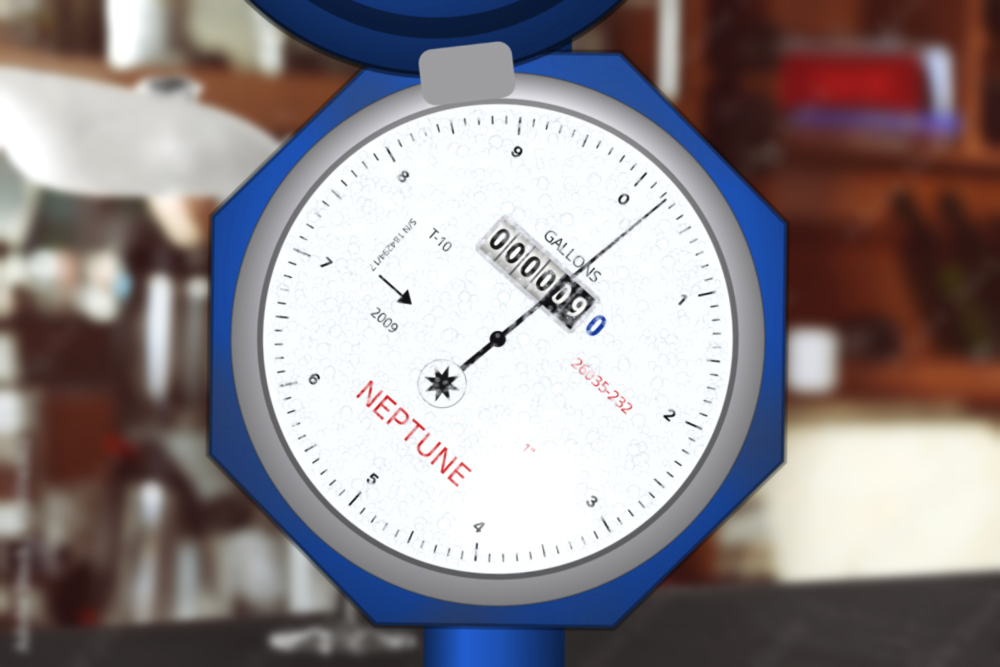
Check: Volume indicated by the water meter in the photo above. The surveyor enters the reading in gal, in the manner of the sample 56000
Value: 90.2
